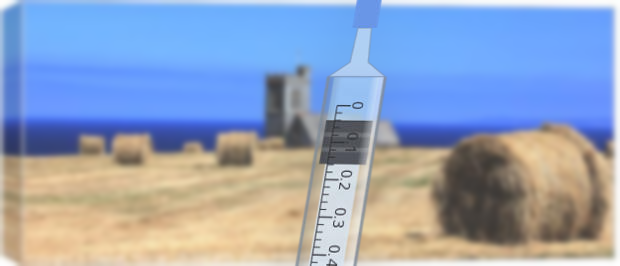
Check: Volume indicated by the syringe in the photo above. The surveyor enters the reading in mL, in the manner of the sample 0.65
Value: 0.04
